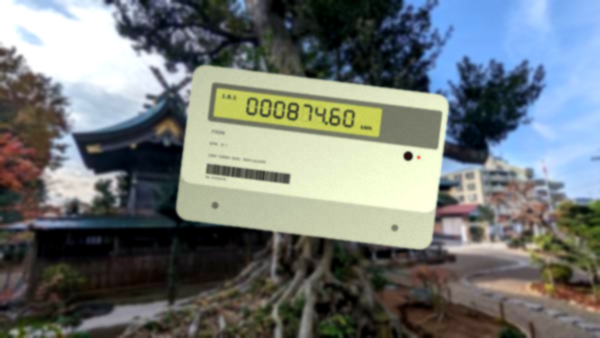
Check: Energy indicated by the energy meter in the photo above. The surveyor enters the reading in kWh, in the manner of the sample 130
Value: 874.60
